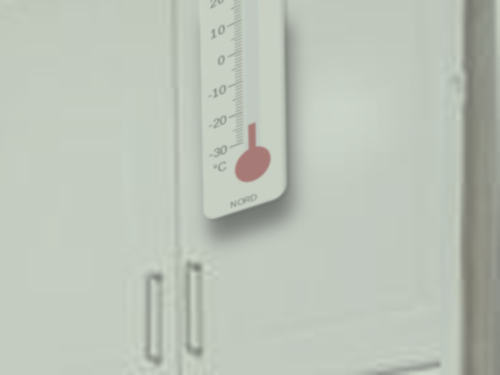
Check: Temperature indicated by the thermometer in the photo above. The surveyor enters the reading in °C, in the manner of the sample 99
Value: -25
